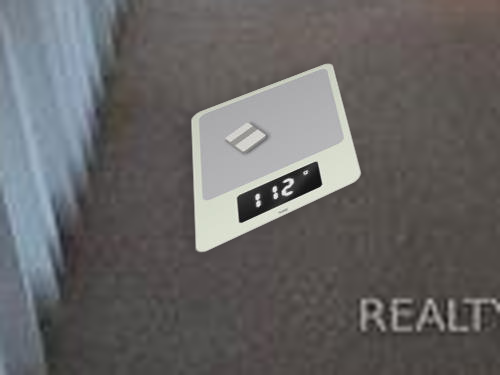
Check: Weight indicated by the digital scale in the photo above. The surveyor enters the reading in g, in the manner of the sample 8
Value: 112
